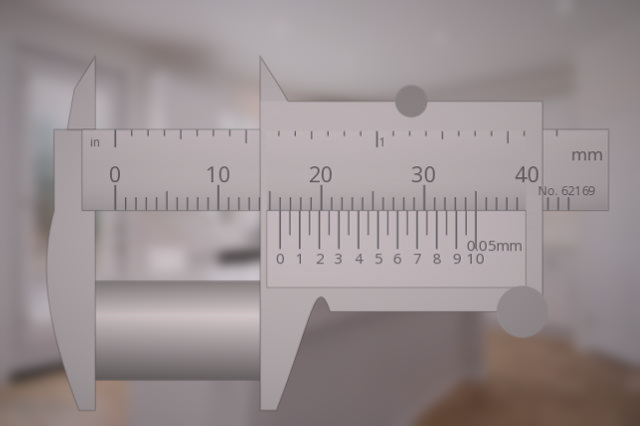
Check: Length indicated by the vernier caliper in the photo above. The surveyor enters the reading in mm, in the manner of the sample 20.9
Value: 16.0
